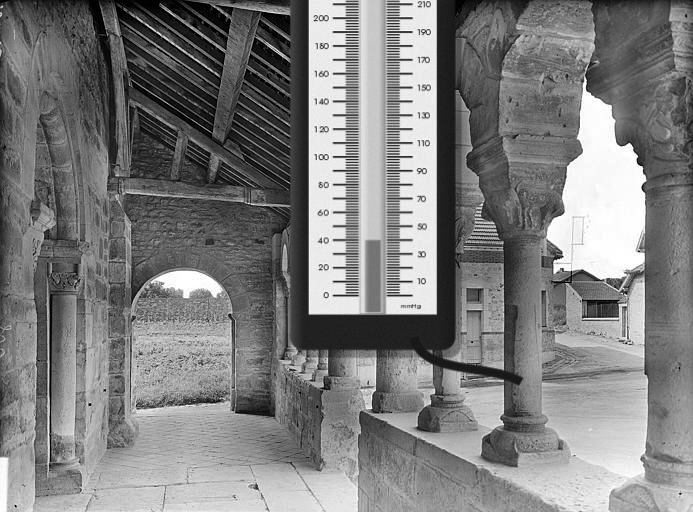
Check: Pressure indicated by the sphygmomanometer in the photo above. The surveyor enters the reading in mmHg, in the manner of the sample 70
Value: 40
